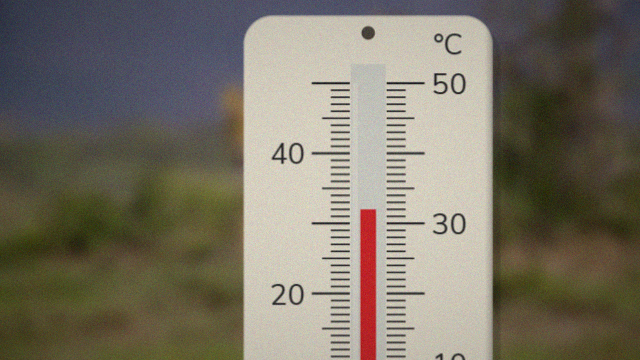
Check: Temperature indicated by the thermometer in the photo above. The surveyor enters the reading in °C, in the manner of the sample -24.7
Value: 32
